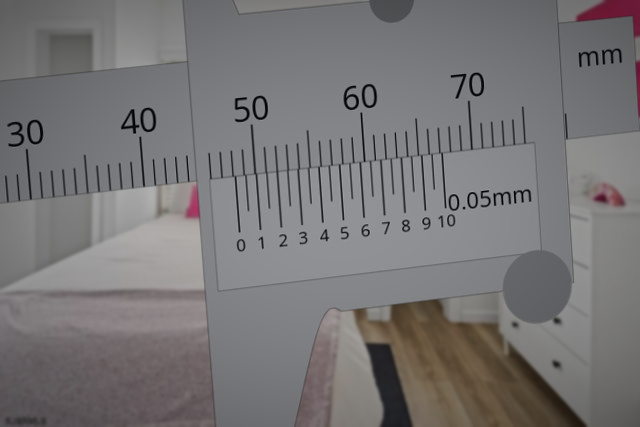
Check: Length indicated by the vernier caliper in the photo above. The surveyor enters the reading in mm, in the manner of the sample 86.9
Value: 48.2
